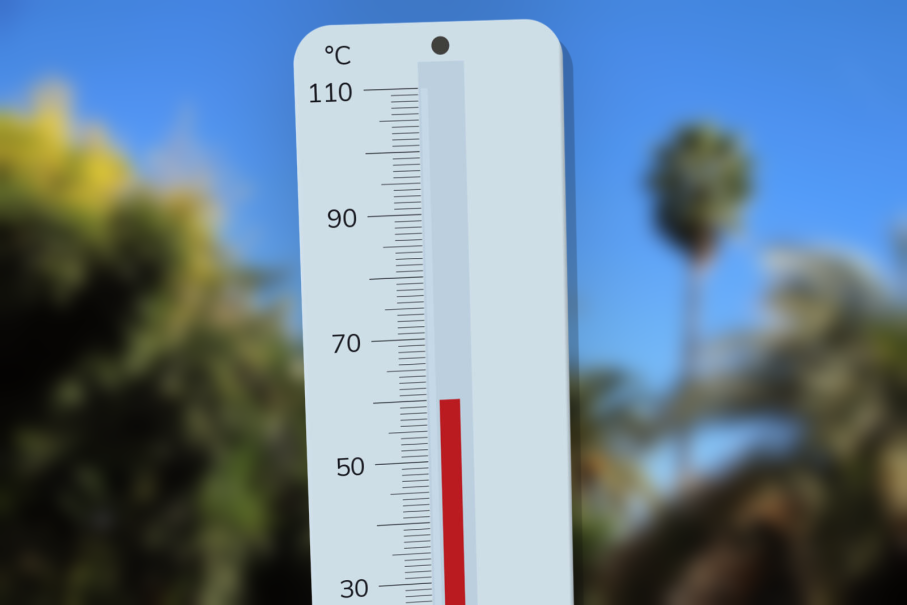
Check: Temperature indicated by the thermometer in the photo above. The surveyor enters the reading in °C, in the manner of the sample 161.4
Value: 60
